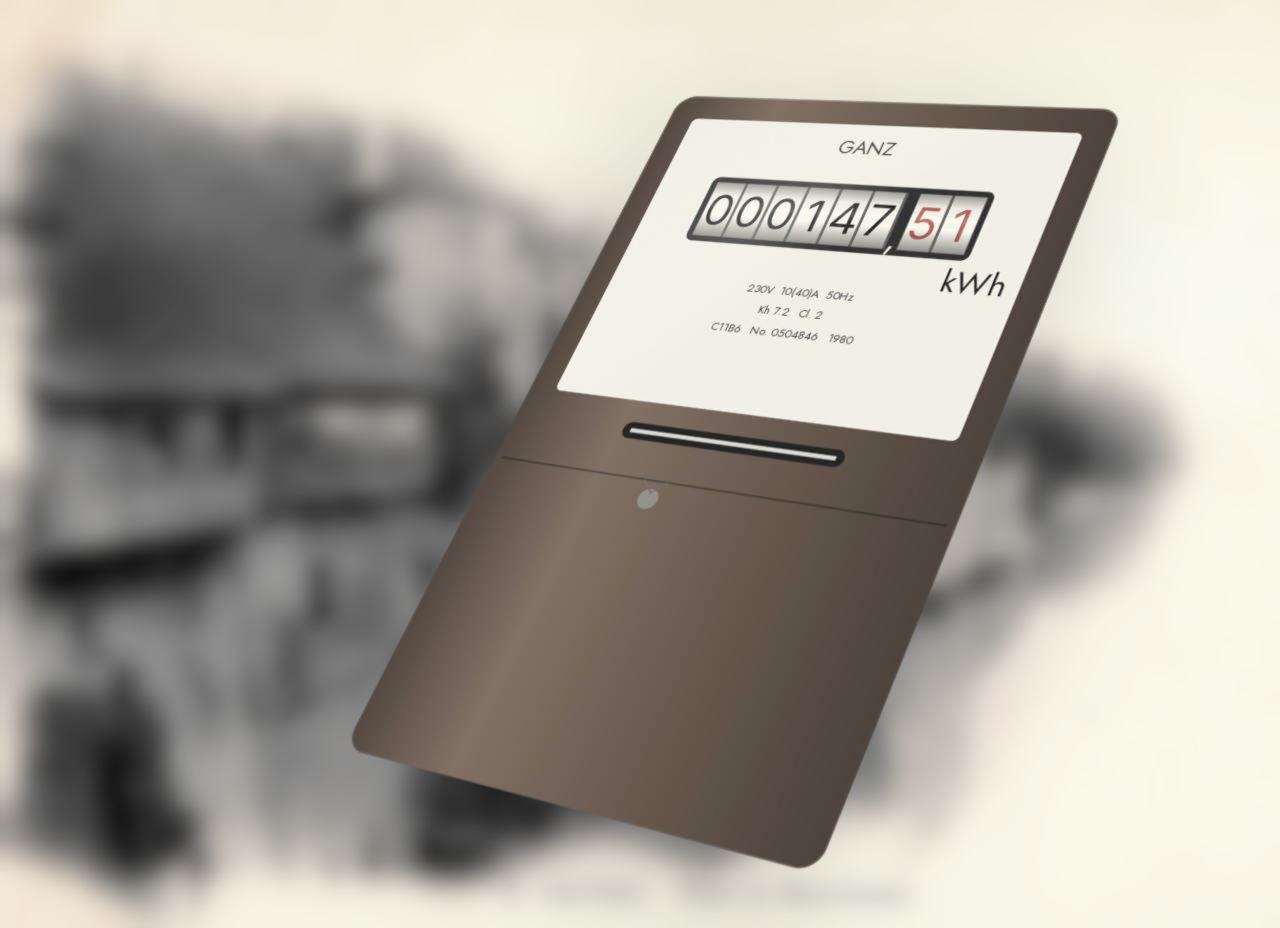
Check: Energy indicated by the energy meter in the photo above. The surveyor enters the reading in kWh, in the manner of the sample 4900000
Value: 147.51
